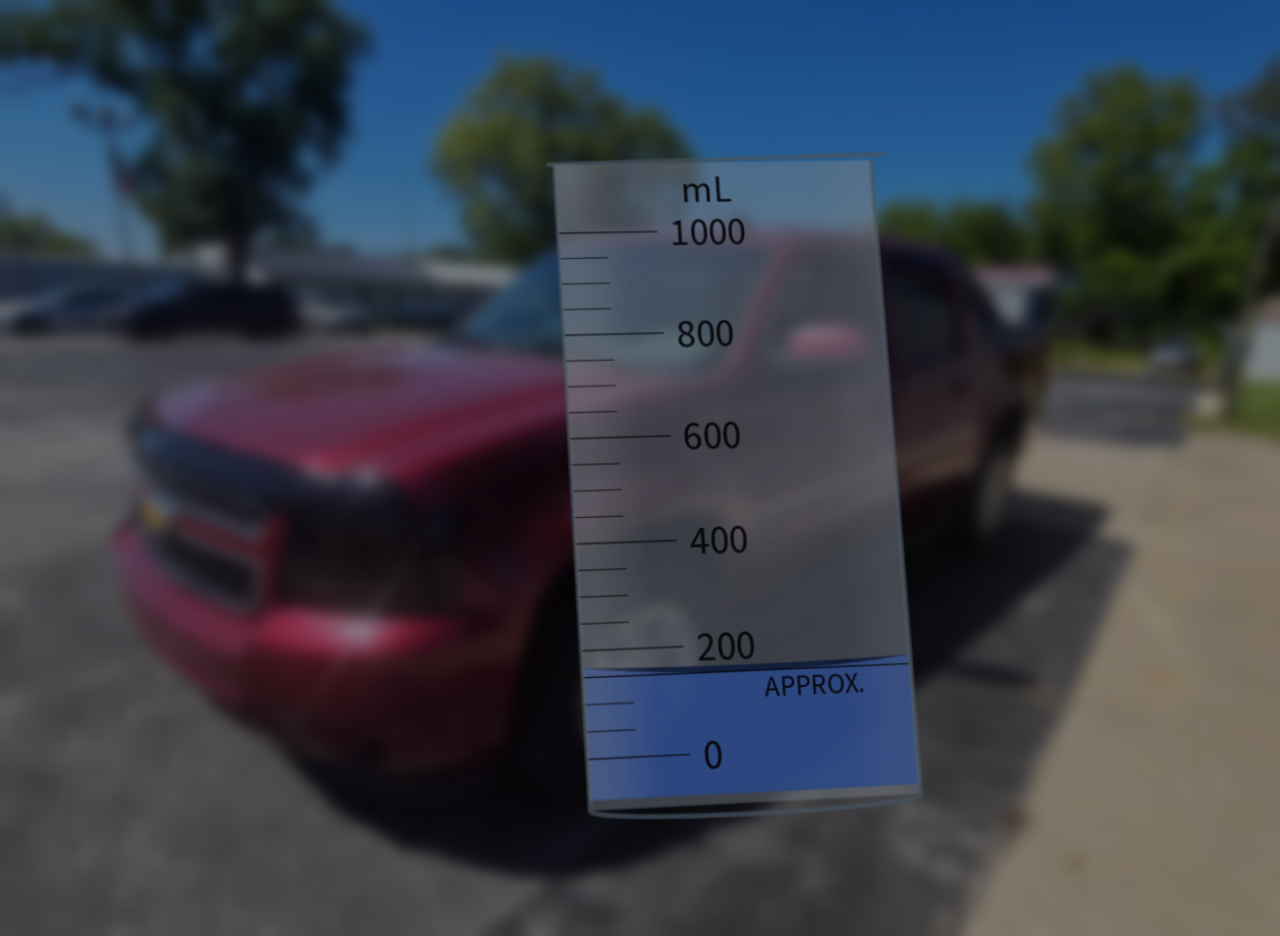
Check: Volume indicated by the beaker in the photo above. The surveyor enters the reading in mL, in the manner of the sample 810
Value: 150
